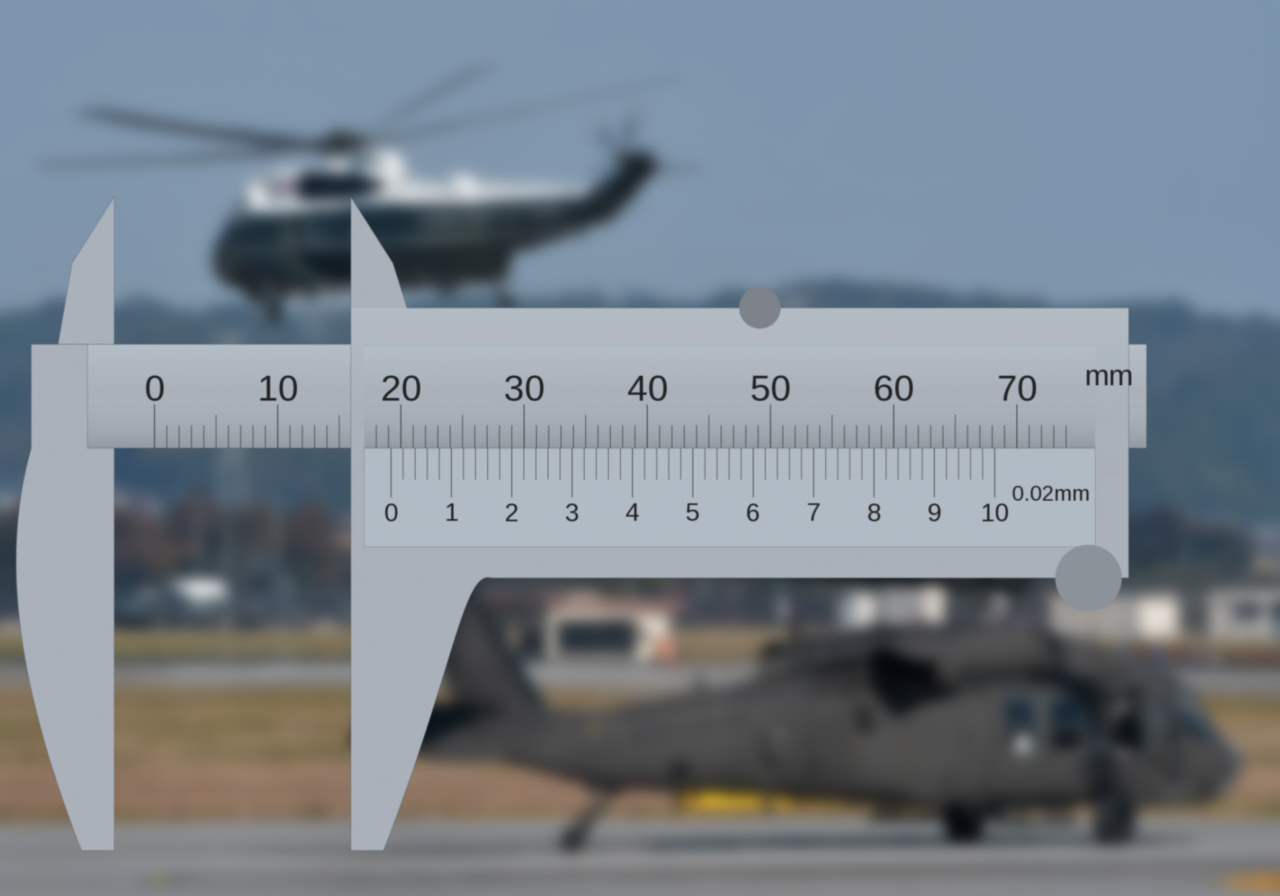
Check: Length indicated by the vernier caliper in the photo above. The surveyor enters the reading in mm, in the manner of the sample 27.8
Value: 19.2
